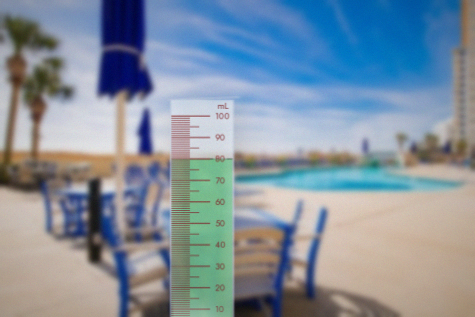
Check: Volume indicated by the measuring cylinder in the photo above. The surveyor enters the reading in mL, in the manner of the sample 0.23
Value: 80
